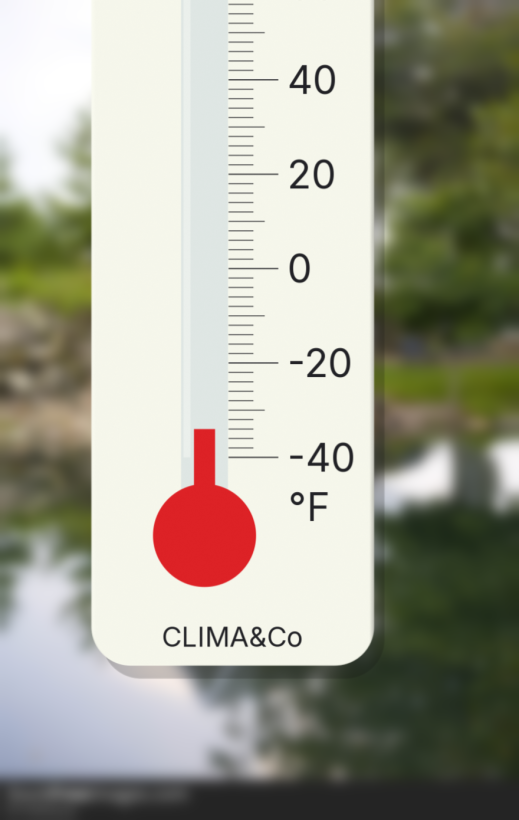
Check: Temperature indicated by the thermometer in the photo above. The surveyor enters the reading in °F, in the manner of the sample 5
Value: -34
